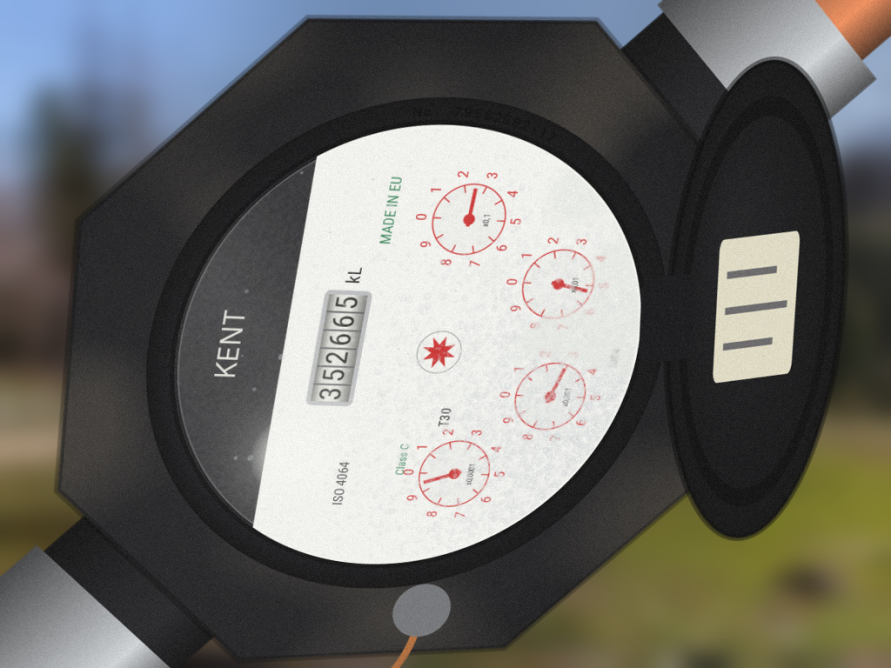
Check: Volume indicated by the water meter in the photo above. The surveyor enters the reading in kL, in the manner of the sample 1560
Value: 352665.2529
